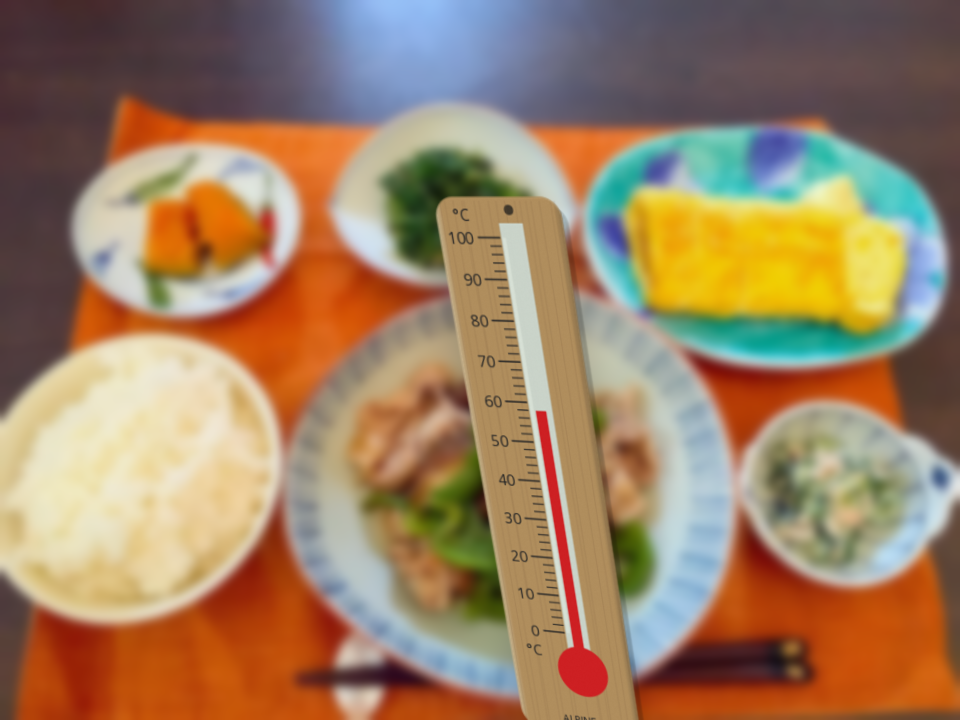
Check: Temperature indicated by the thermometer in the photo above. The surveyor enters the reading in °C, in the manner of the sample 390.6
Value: 58
